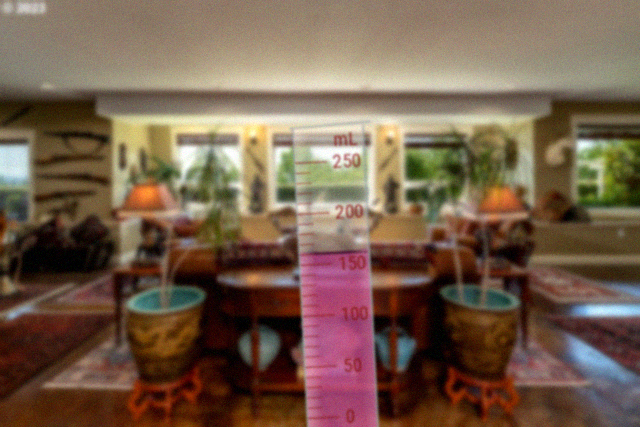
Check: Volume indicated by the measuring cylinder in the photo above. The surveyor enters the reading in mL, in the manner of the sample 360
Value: 160
